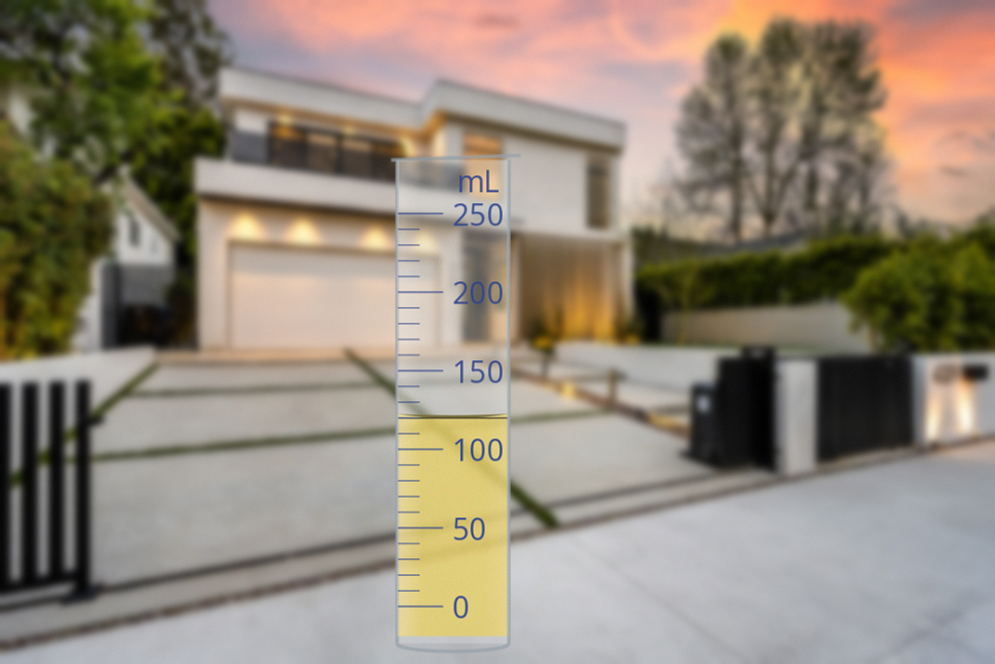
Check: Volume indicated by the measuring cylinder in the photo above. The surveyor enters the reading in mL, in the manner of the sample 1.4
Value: 120
